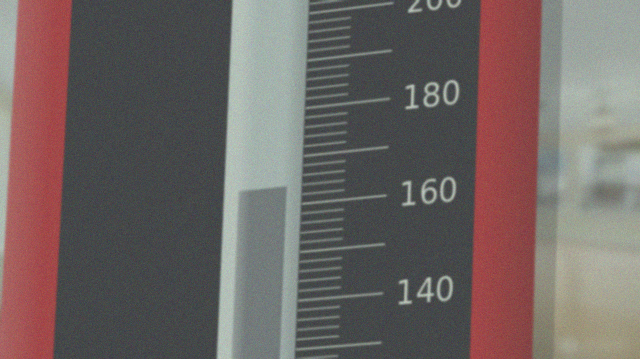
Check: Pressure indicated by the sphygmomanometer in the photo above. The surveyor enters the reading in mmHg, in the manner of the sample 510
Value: 164
